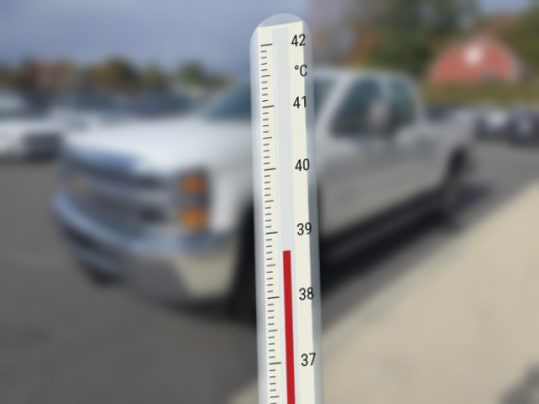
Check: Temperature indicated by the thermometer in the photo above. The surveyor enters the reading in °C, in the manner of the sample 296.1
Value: 38.7
